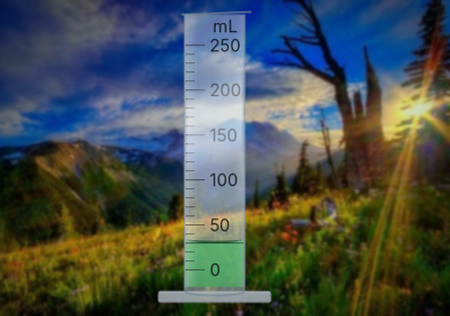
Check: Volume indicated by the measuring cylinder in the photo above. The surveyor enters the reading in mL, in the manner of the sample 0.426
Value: 30
